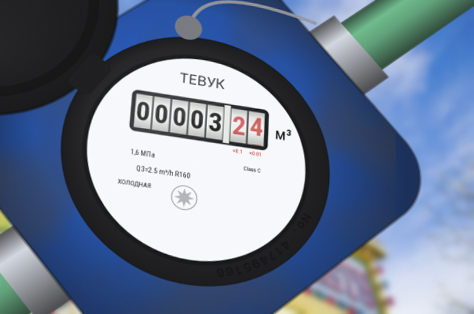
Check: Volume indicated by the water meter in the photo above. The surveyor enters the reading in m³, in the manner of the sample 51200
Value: 3.24
